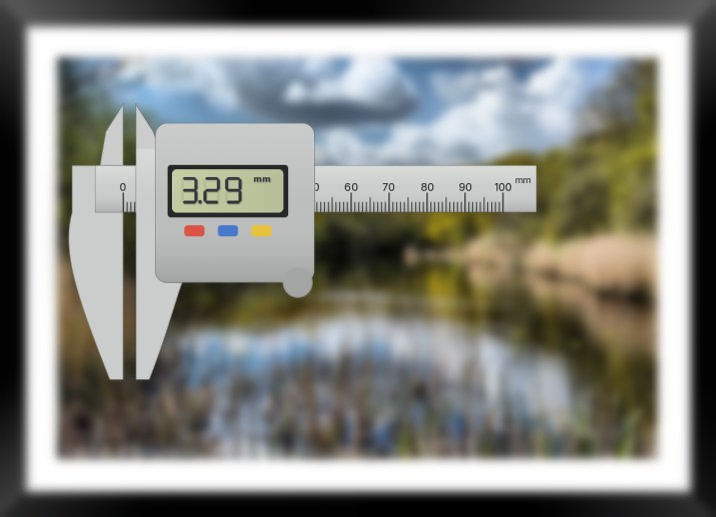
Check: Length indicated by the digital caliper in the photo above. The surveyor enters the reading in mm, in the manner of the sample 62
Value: 3.29
